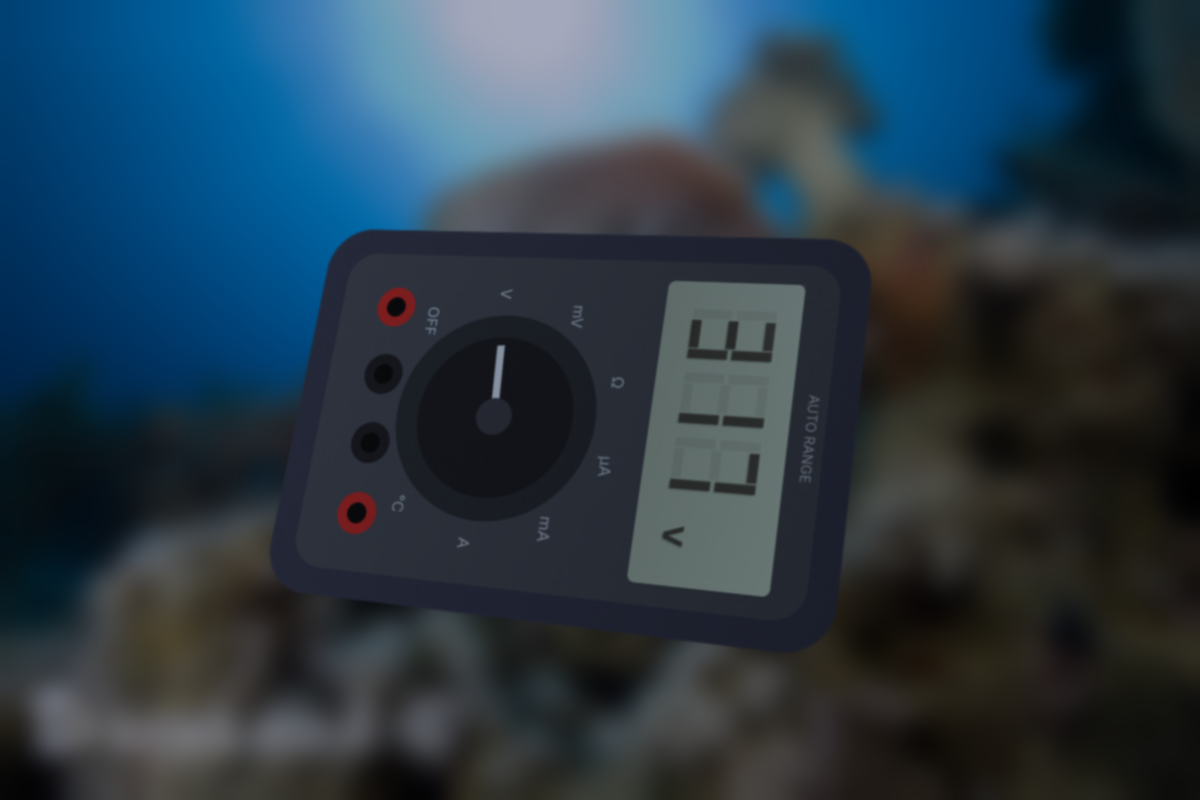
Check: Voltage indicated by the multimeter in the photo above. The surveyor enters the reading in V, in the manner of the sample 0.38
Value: 317
